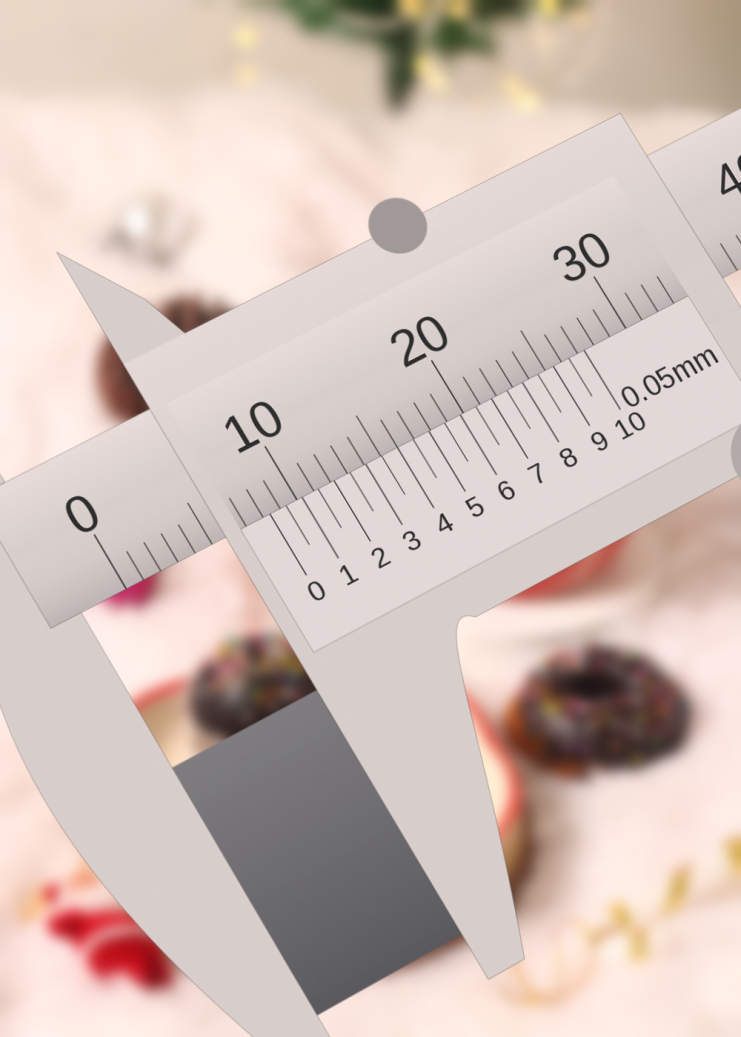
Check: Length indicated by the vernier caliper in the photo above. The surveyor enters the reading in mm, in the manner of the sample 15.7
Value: 8.4
